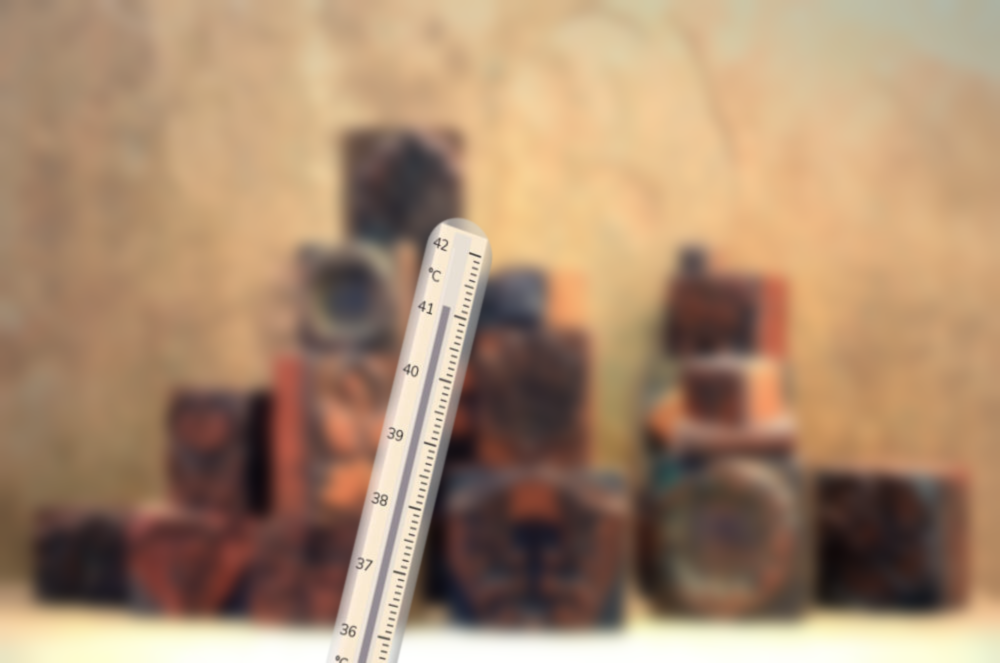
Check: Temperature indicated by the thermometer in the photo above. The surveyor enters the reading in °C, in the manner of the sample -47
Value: 41.1
